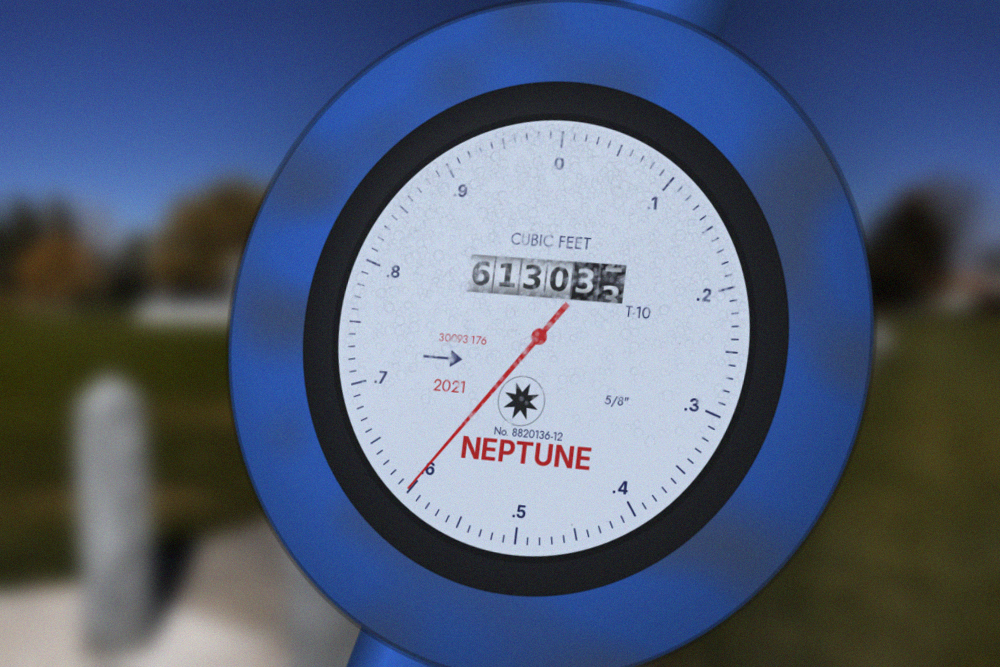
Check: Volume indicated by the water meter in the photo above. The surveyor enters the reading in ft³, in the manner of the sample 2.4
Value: 613032.60
